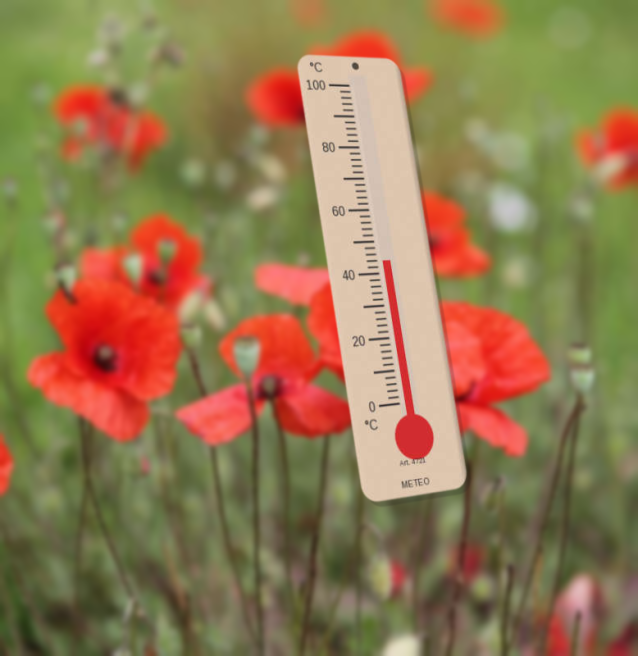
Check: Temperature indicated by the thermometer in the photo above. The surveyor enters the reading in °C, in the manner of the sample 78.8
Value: 44
